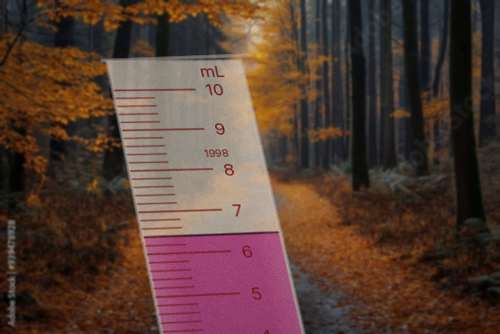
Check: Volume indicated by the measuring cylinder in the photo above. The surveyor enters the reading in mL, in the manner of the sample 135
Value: 6.4
